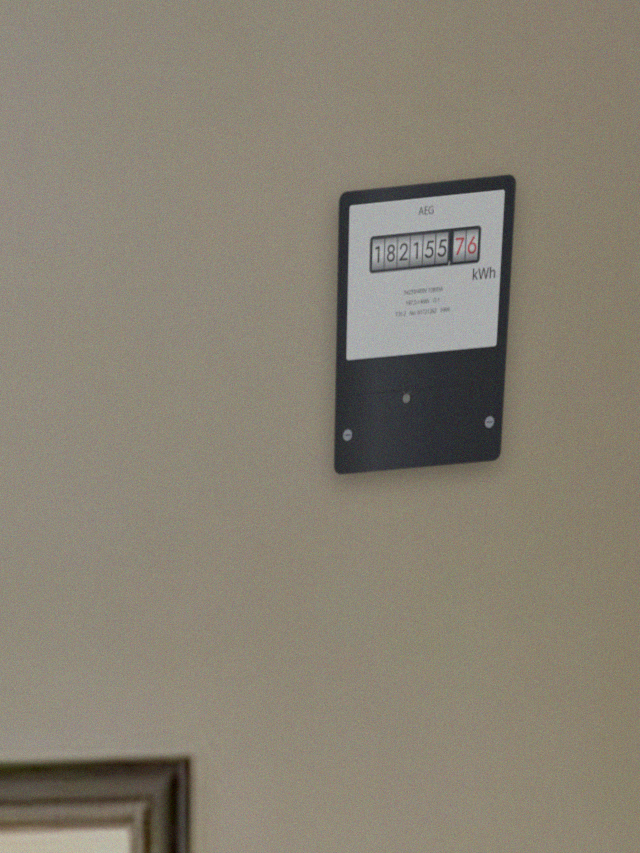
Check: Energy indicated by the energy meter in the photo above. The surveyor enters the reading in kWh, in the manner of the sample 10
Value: 182155.76
